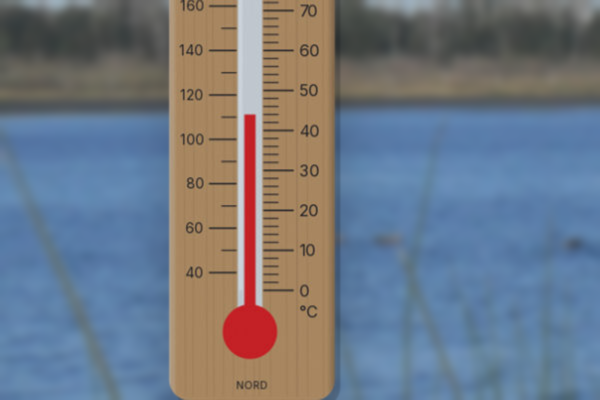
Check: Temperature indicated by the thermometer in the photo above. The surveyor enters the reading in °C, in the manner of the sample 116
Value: 44
